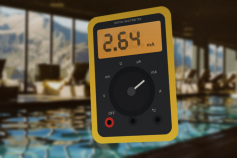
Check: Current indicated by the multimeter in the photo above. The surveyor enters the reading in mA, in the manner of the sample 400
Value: 2.64
